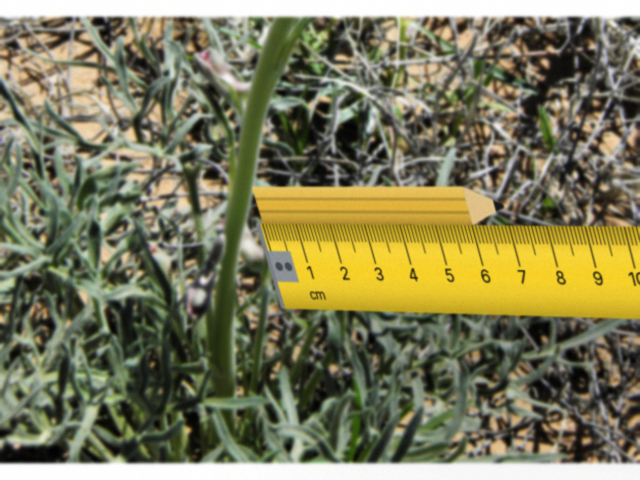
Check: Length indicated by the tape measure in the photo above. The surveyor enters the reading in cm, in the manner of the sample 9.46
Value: 7
